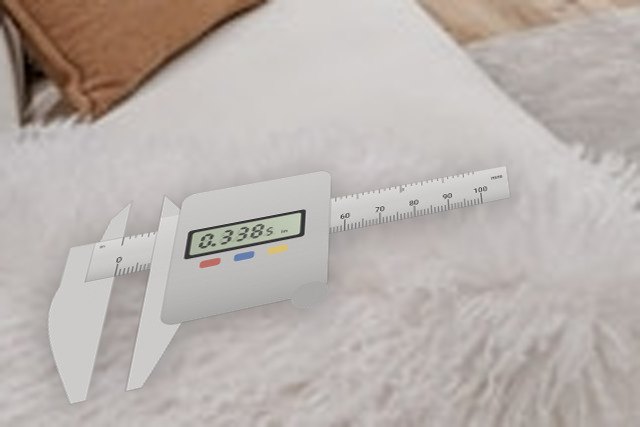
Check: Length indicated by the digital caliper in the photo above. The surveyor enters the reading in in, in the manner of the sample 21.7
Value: 0.3385
